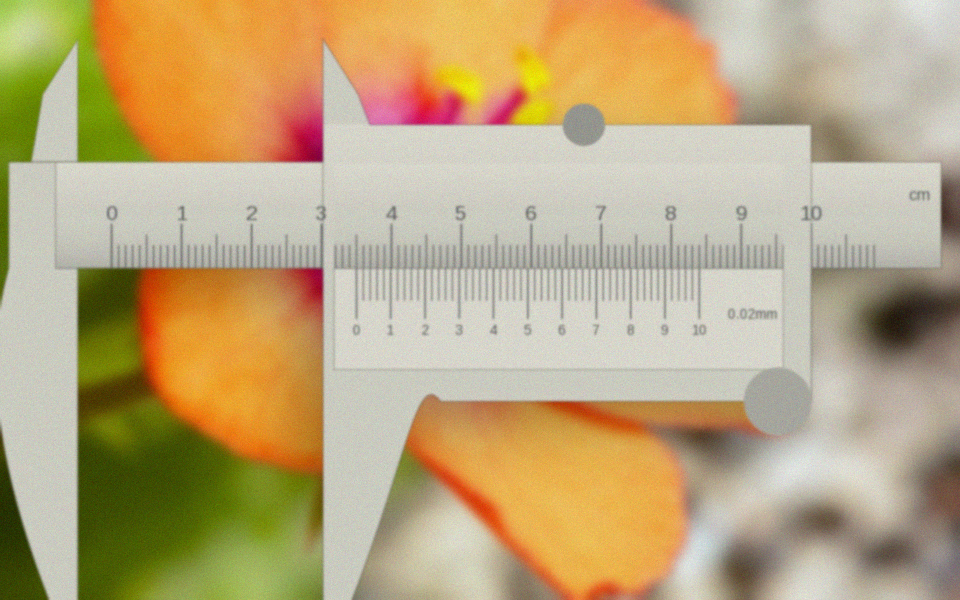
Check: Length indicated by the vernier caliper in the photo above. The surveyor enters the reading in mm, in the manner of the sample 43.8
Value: 35.0
